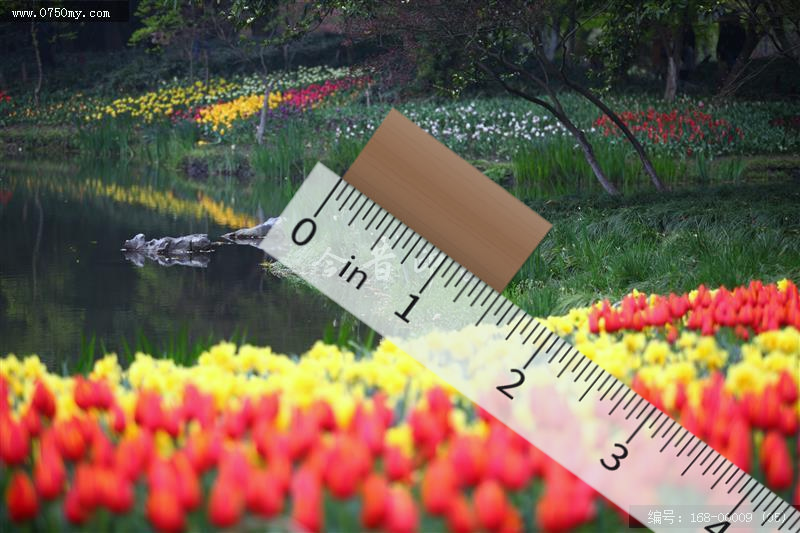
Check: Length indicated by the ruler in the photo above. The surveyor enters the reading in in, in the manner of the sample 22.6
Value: 1.5
